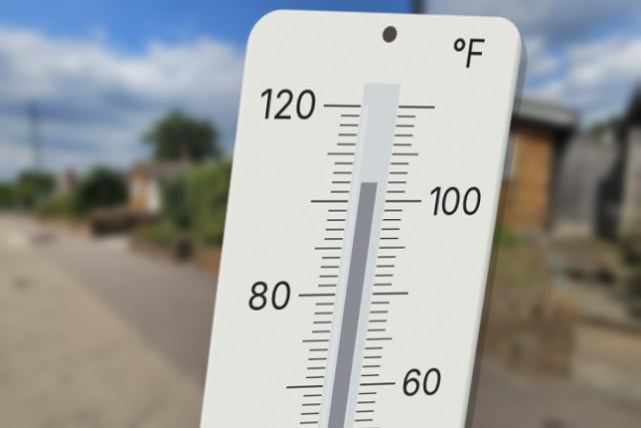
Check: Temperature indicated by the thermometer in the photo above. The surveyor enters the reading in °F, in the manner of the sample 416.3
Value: 104
